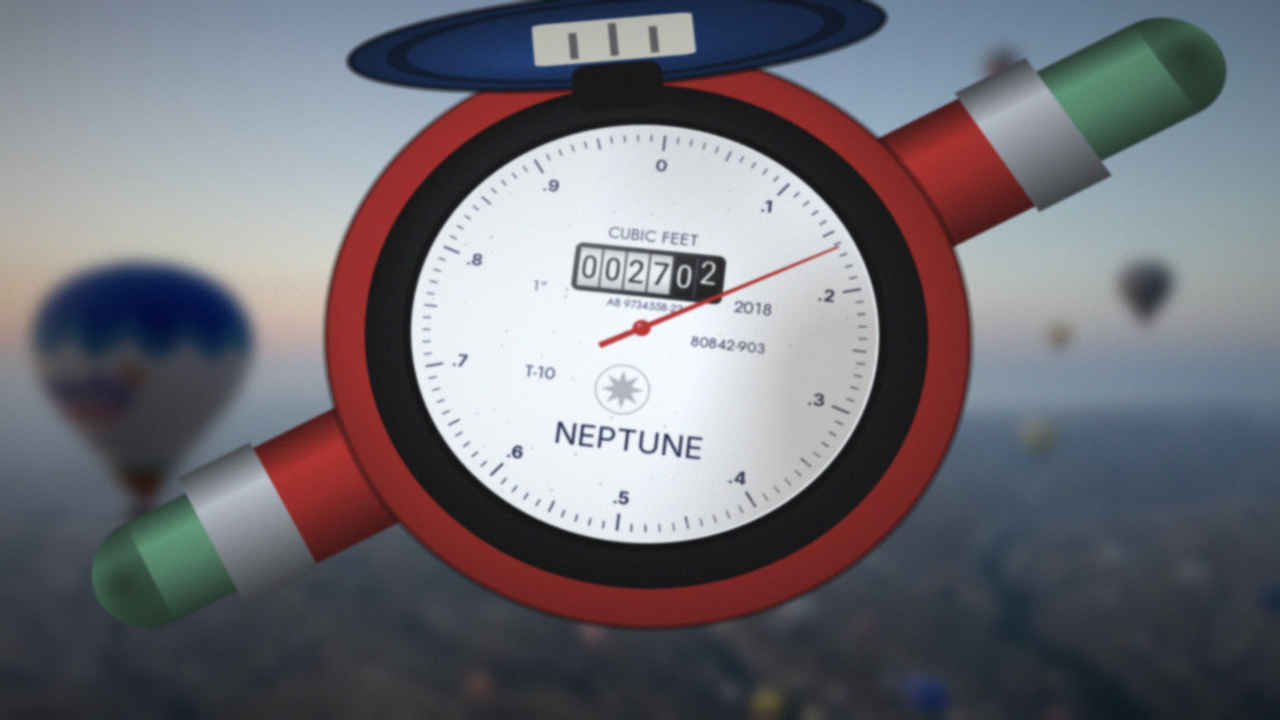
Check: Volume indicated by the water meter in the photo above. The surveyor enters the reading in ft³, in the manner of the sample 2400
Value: 2702.16
